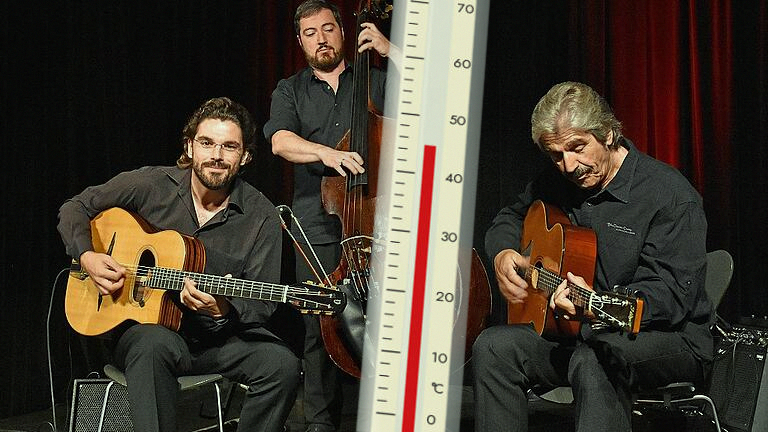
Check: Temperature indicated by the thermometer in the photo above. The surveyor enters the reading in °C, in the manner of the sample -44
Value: 45
